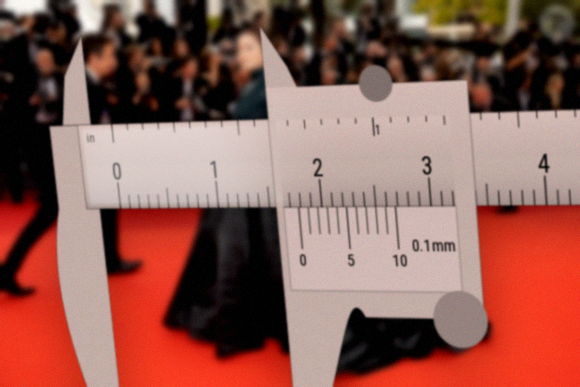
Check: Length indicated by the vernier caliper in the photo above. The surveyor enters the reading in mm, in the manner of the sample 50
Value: 17.8
